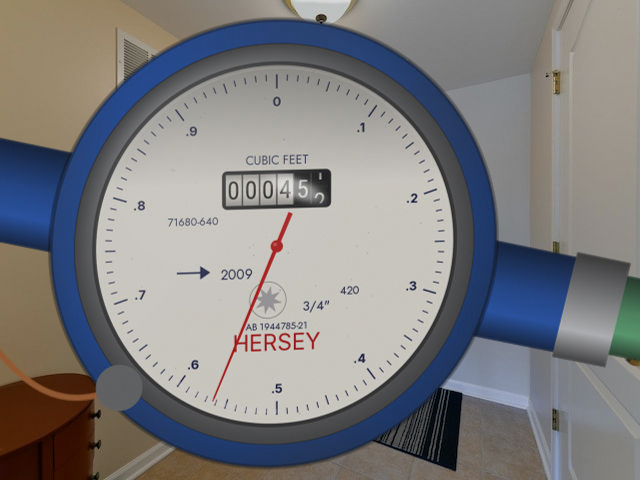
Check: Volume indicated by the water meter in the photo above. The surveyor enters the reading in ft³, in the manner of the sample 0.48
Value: 451.56
